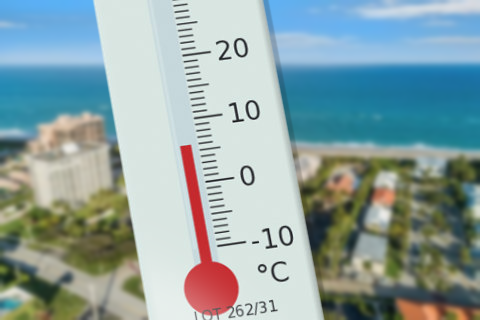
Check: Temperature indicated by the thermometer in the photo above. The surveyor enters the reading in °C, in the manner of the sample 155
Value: 6
